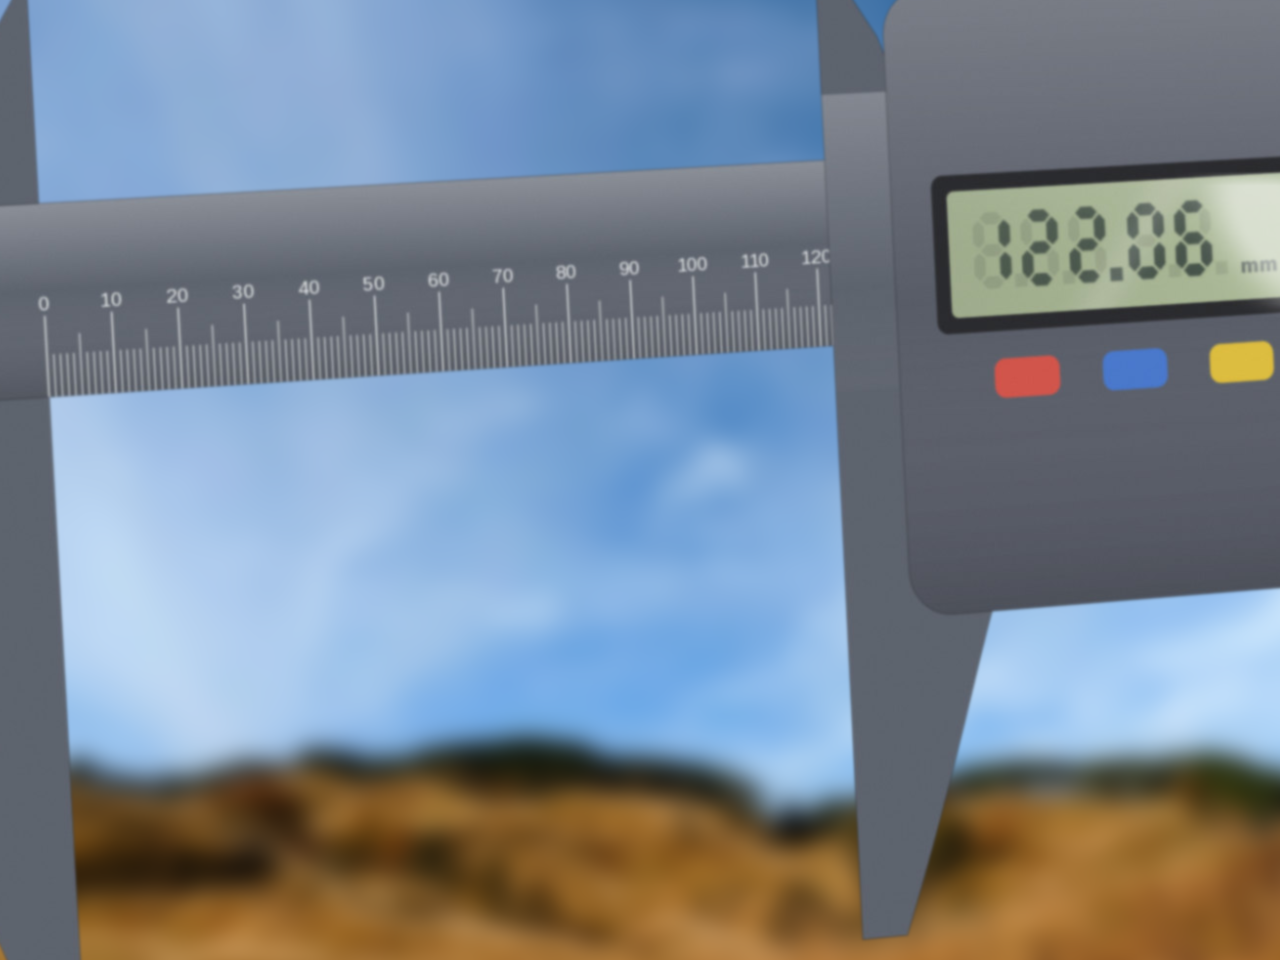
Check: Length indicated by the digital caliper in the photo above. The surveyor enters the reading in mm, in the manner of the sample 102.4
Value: 122.06
